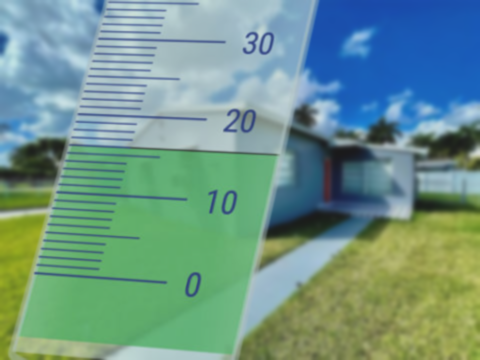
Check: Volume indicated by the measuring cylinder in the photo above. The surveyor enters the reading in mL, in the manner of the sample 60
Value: 16
